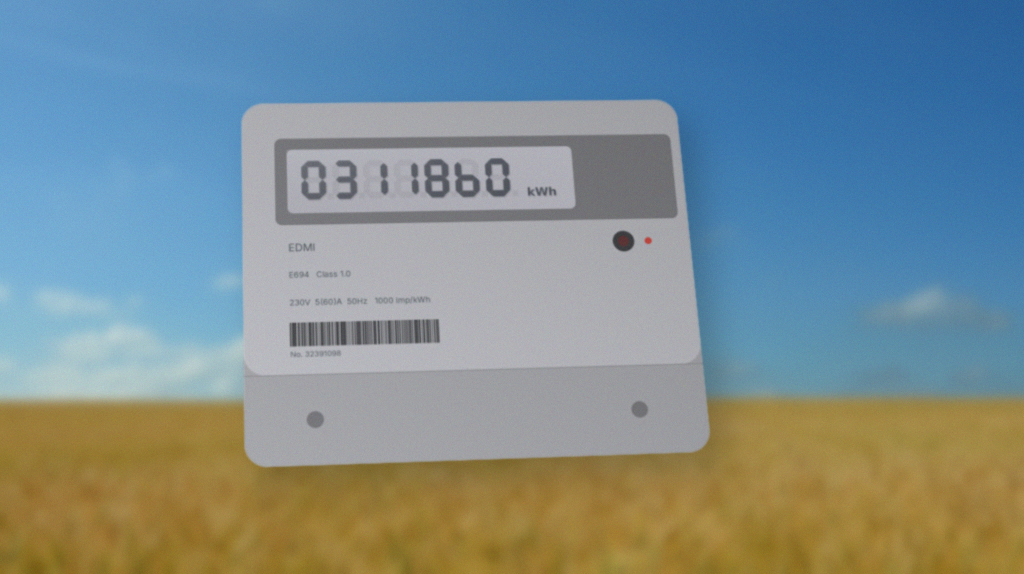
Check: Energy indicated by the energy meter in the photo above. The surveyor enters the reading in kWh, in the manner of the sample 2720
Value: 311860
